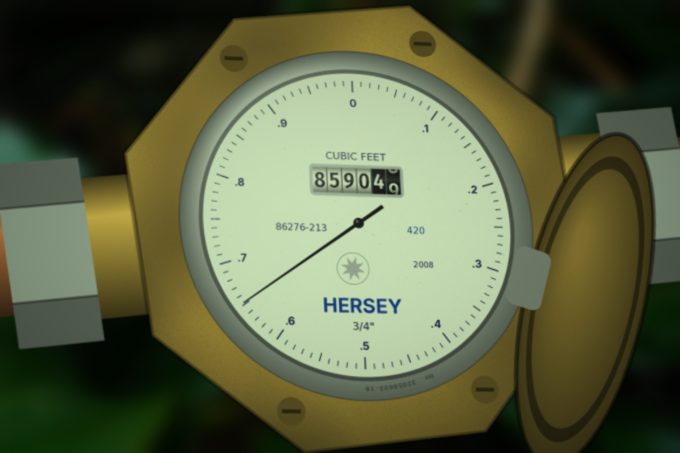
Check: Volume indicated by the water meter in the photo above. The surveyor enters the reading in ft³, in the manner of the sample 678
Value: 859048.65
